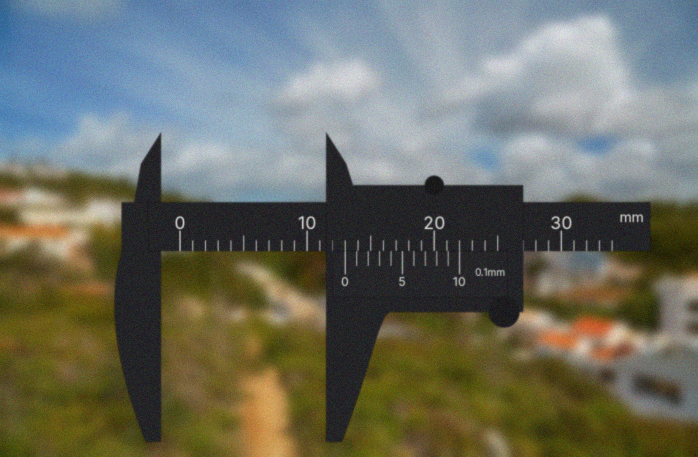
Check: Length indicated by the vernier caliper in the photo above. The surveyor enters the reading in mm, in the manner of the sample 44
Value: 13.0
